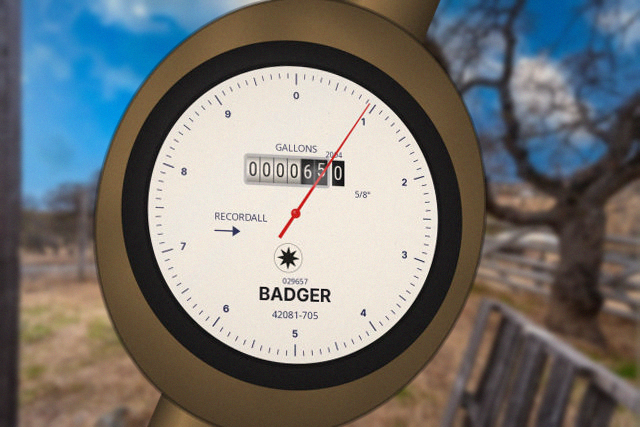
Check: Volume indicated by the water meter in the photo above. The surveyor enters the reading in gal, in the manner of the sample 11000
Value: 650.9
